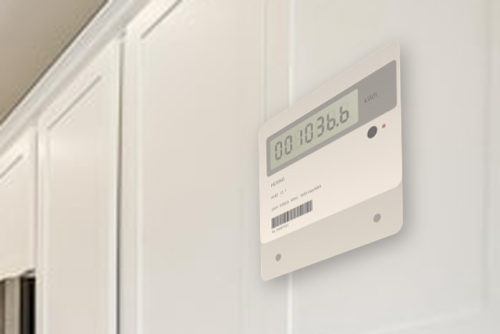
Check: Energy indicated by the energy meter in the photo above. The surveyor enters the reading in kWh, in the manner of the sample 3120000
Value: 1036.6
